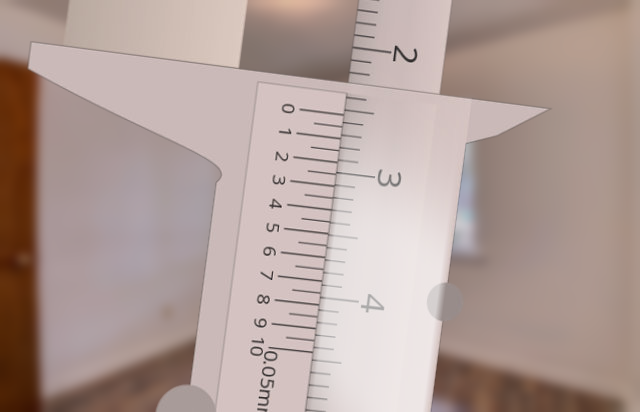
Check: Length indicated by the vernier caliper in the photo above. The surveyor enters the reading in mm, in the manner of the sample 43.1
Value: 25.4
